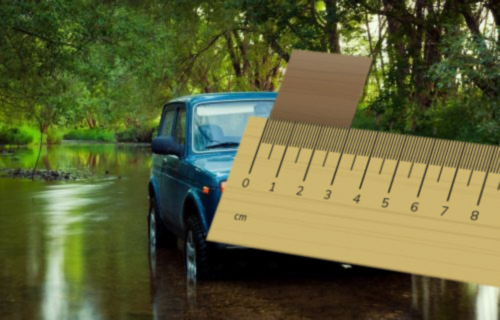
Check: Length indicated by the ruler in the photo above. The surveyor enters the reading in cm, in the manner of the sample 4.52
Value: 3
